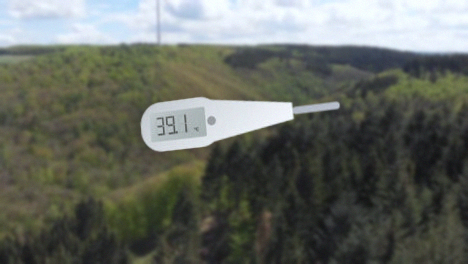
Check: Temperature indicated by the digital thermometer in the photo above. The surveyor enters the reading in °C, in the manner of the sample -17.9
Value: 39.1
